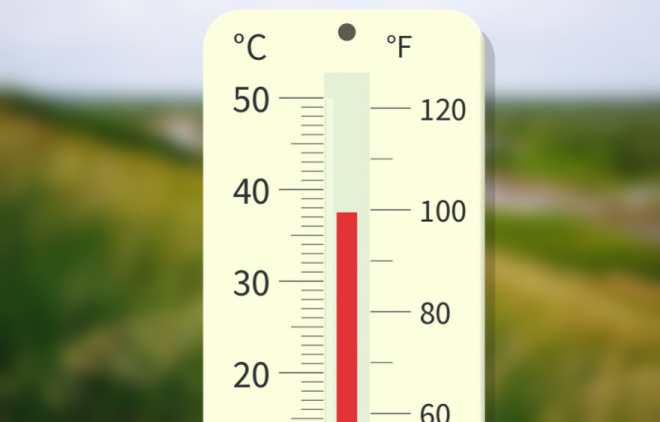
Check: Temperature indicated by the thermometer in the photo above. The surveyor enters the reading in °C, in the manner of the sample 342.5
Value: 37.5
